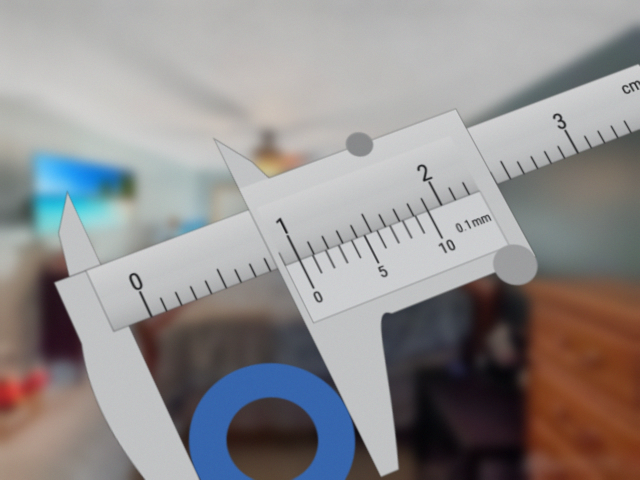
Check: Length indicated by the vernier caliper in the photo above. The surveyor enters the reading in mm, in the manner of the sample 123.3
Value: 10.0
